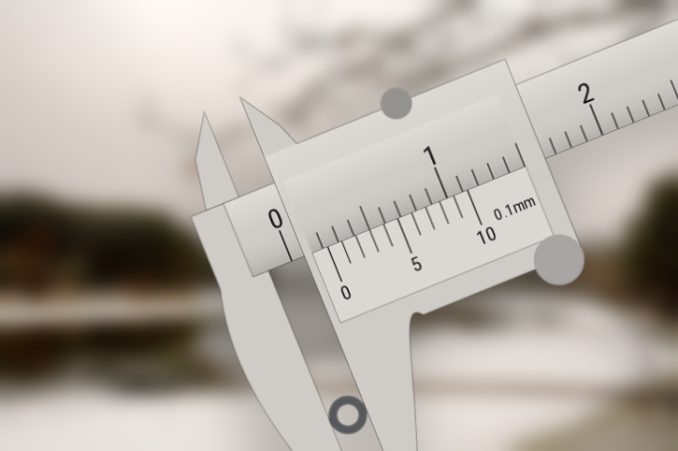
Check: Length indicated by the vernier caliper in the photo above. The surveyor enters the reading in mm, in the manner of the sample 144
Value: 2.3
